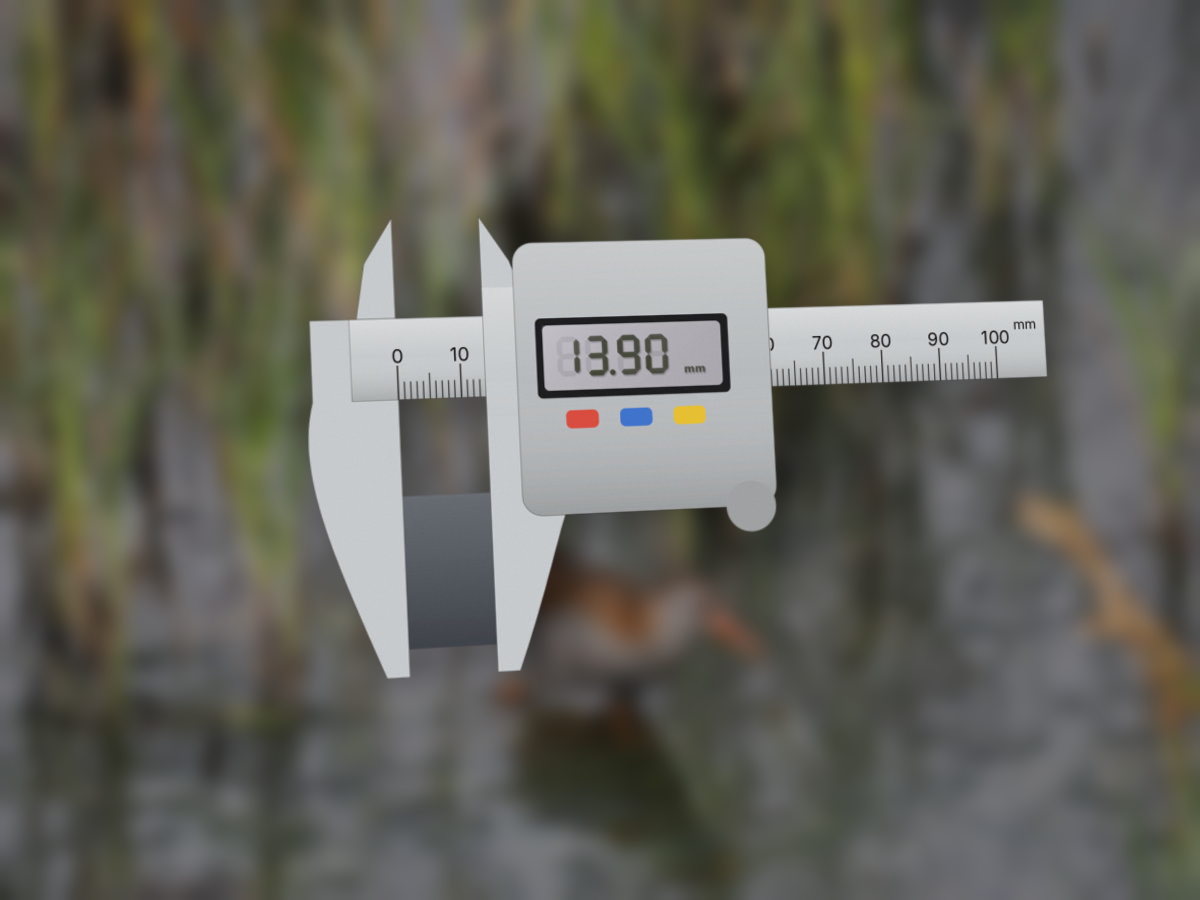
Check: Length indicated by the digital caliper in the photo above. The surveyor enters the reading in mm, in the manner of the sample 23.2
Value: 13.90
